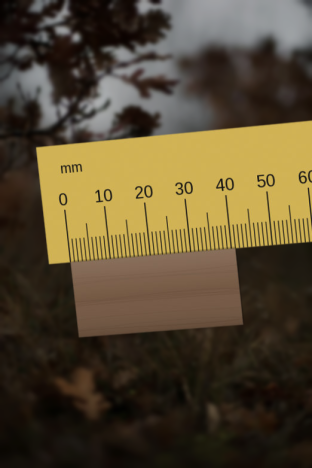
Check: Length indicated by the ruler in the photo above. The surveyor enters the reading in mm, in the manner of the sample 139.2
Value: 41
